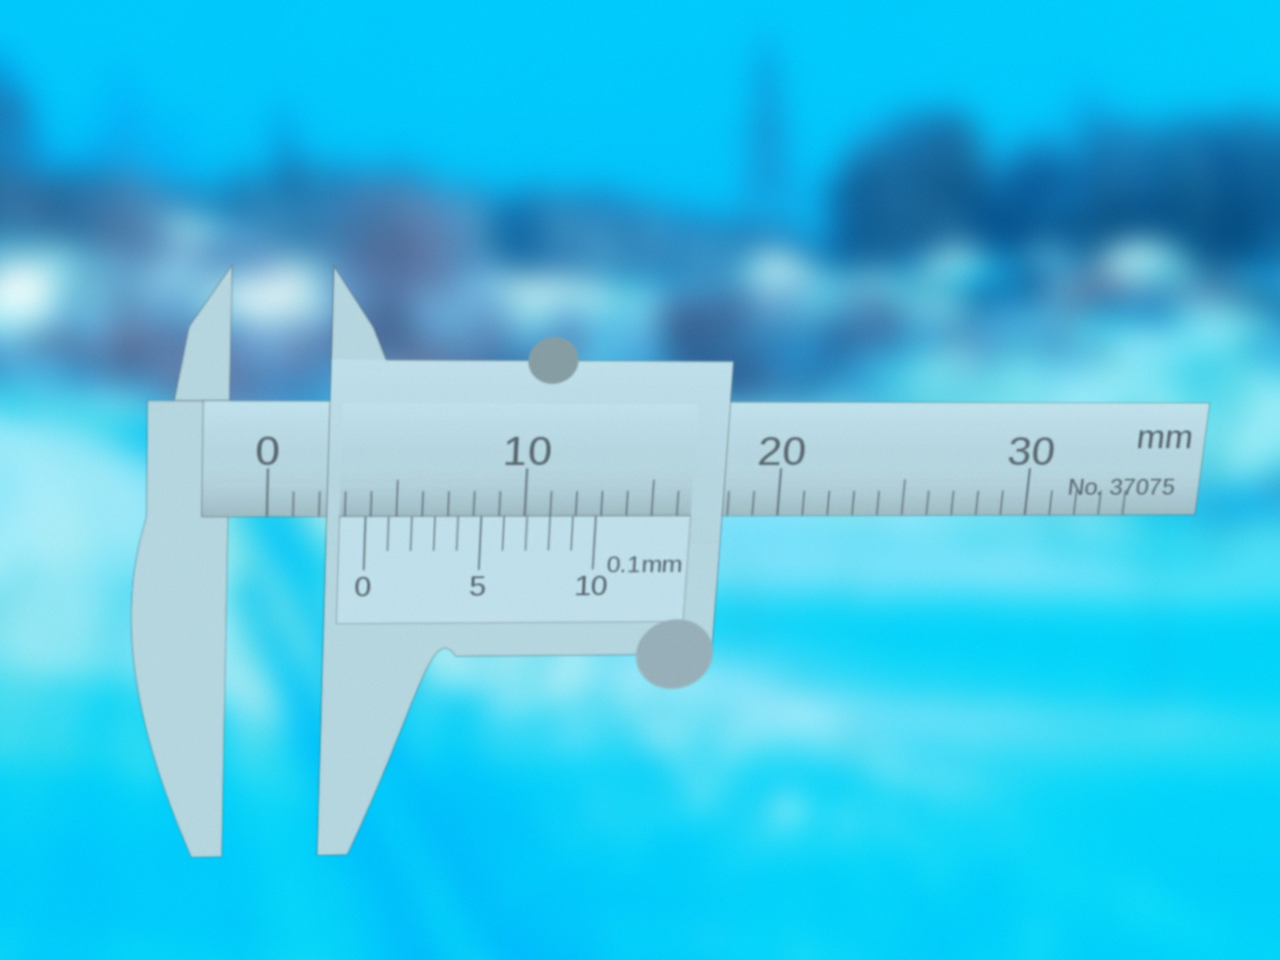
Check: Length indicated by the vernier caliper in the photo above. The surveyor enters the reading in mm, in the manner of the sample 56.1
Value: 3.8
